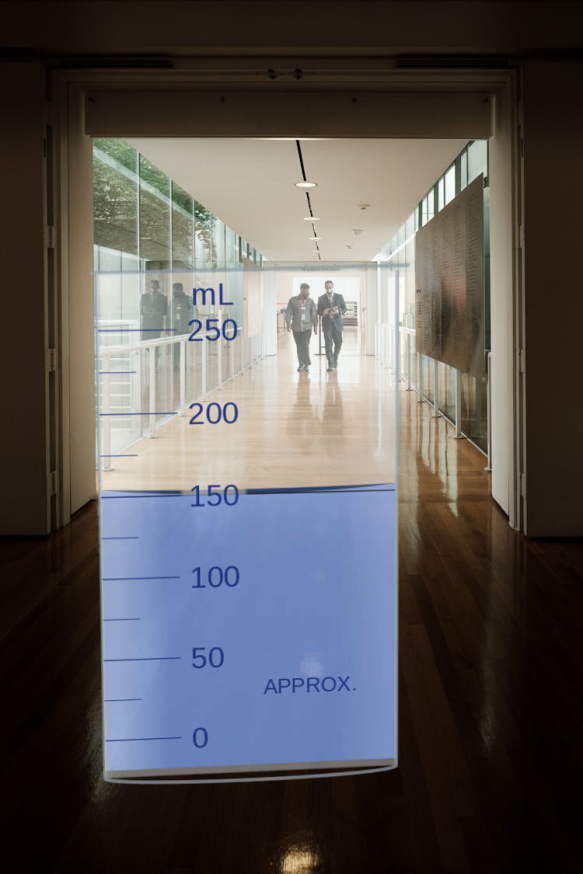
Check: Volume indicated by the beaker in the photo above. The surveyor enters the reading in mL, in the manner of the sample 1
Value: 150
